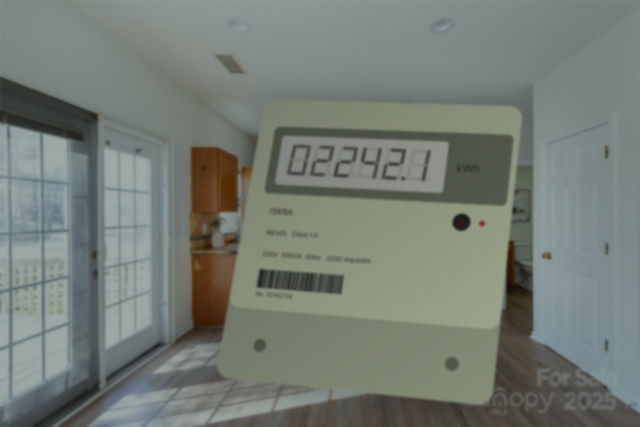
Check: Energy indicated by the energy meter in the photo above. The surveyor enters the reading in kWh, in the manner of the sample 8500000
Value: 2242.1
